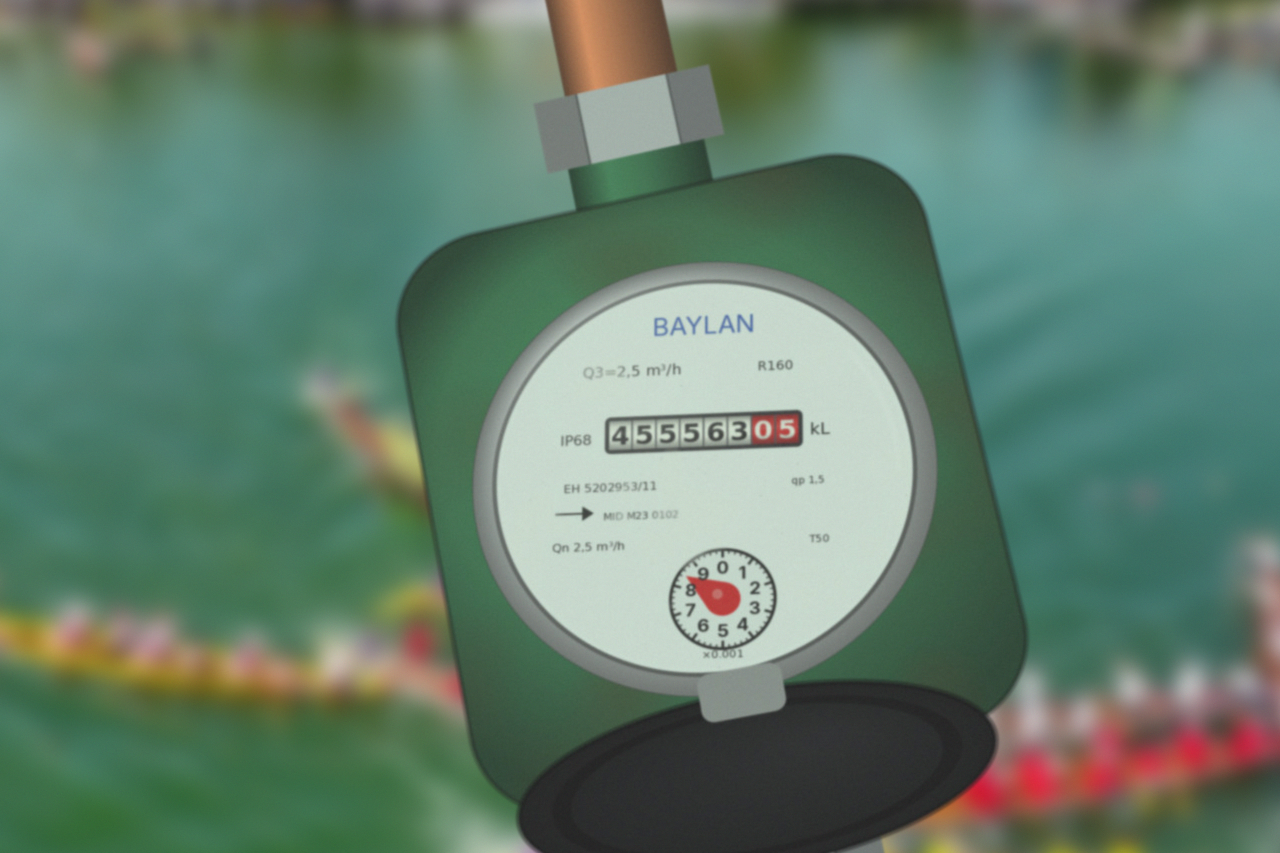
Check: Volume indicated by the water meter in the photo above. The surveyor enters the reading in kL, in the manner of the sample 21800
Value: 455563.058
